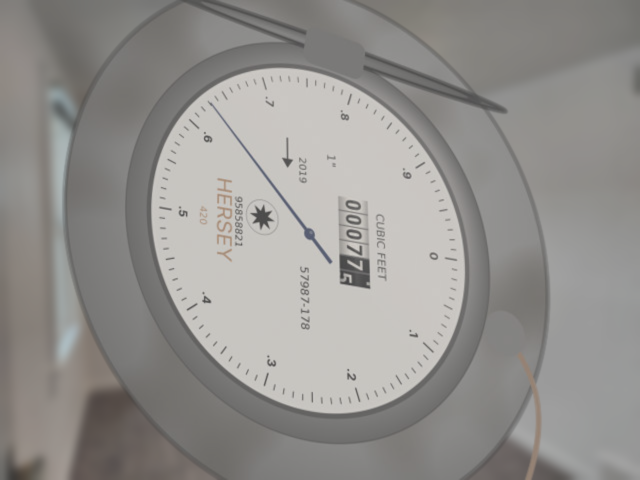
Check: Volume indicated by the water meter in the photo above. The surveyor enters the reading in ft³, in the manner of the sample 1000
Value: 774.63
